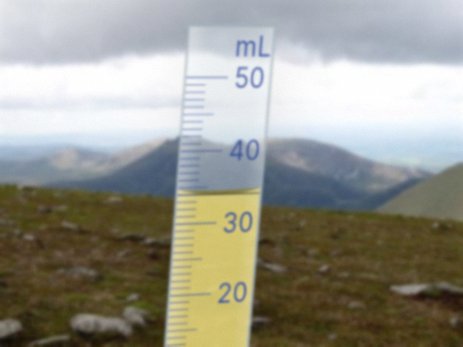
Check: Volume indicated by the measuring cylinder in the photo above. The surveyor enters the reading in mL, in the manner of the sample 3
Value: 34
